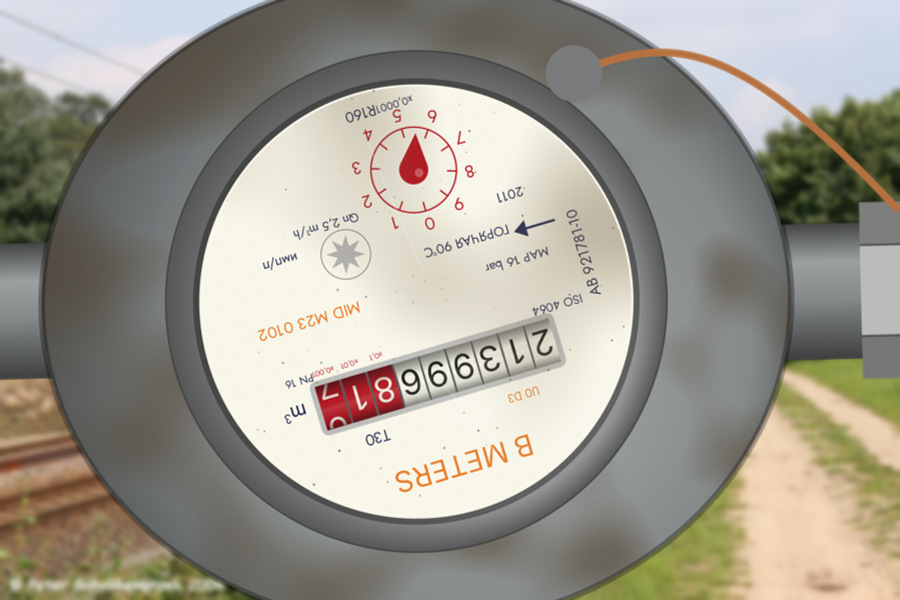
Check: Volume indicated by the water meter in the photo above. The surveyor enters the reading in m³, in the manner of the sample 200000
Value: 213996.8165
